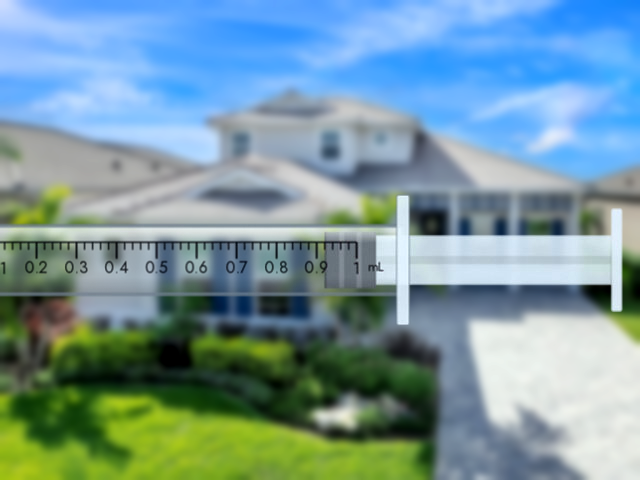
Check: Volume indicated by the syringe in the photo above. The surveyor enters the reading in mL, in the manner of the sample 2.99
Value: 0.92
